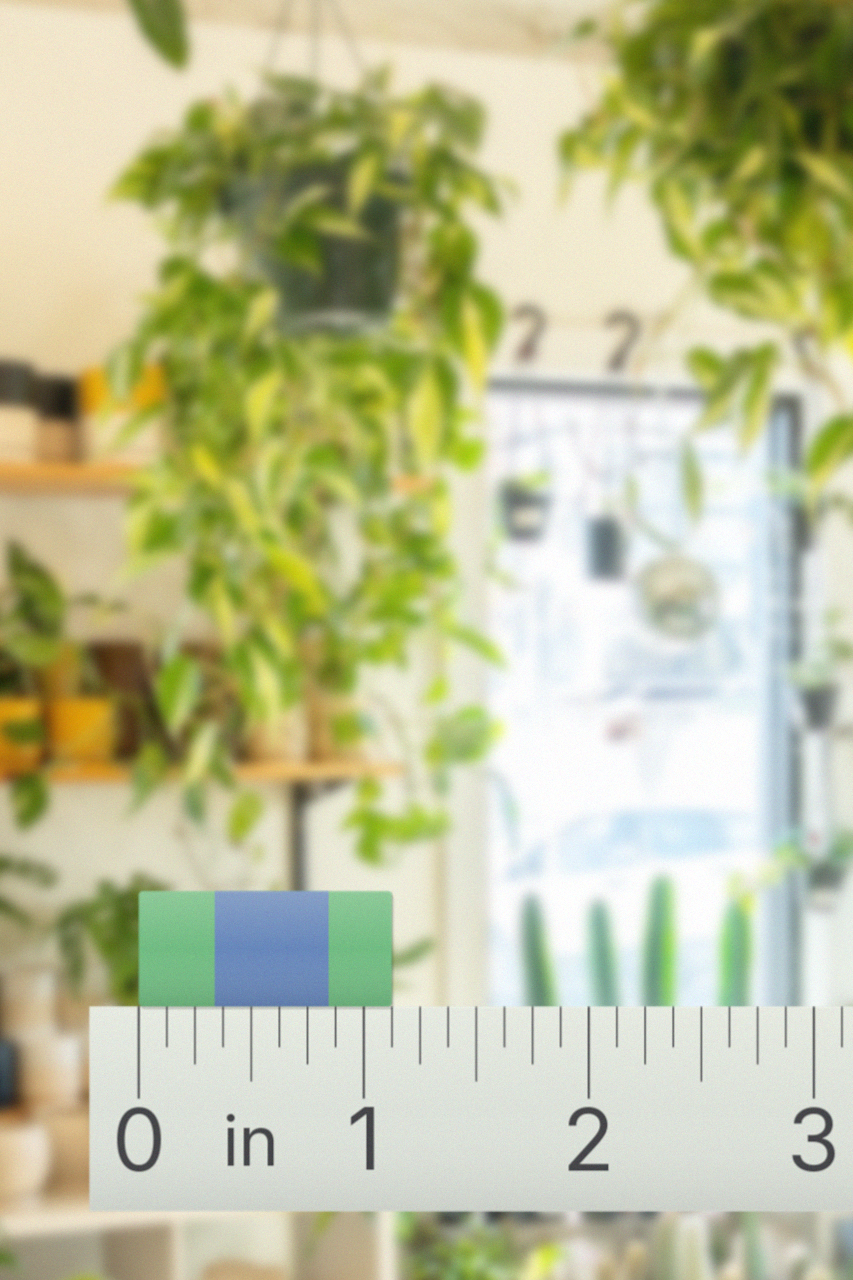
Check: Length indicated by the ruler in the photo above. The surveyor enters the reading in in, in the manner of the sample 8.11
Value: 1.125
